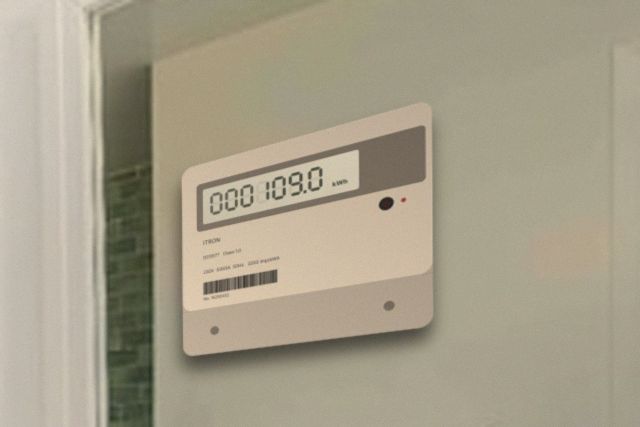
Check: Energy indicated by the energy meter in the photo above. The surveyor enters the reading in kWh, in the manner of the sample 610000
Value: 109.0
